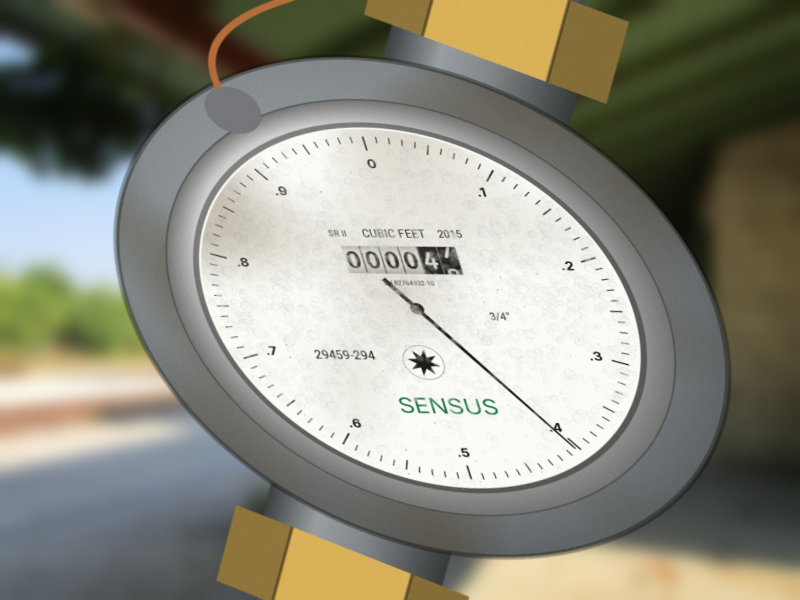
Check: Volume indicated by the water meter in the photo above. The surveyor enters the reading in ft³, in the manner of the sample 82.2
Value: 47.40
